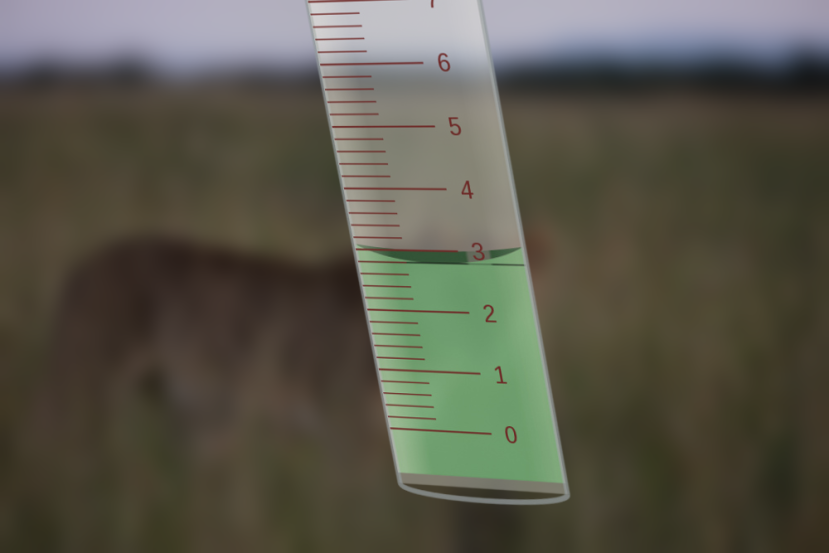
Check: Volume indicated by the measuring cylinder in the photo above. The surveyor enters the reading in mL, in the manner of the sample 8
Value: 2.8
